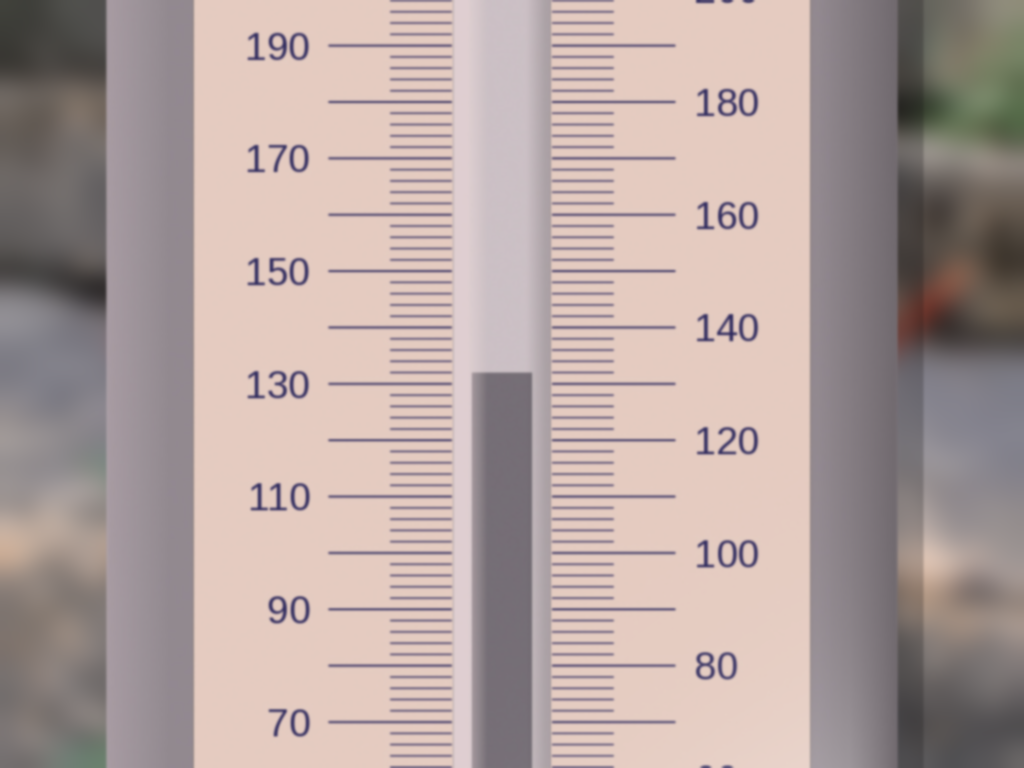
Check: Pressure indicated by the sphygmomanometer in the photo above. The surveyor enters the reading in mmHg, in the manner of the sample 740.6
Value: 132
